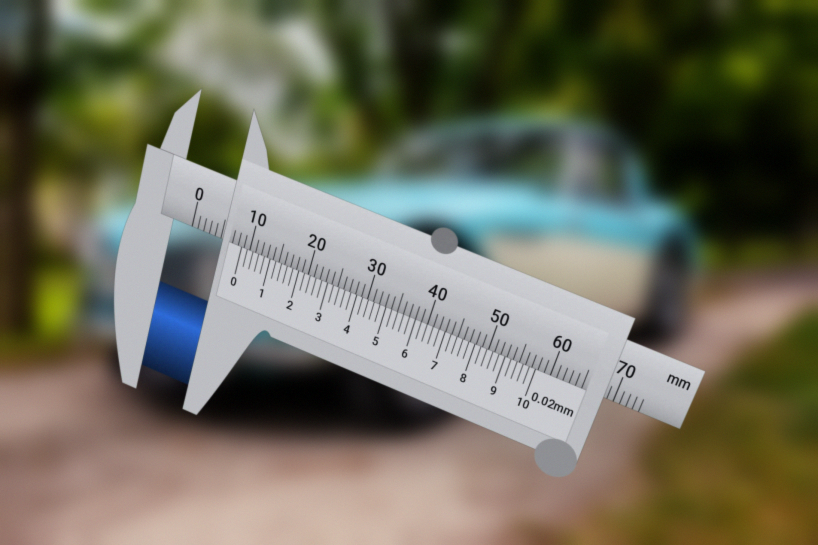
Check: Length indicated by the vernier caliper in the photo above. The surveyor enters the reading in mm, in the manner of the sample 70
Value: 8.6
